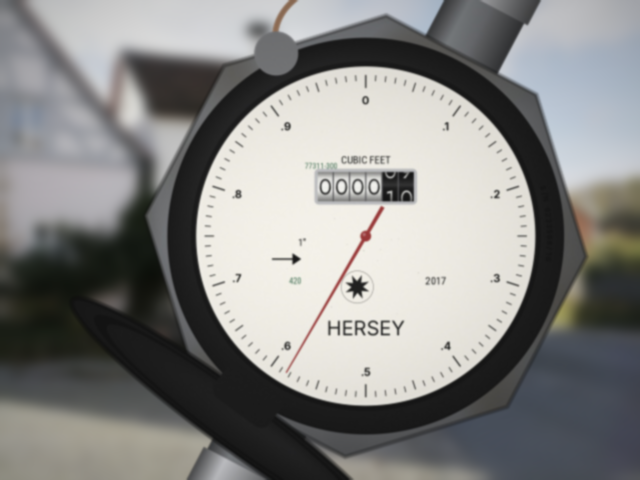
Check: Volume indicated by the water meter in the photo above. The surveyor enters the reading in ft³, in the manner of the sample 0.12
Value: 9.58
